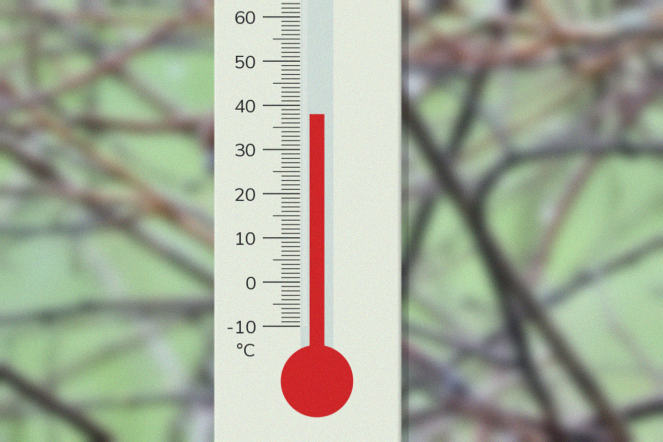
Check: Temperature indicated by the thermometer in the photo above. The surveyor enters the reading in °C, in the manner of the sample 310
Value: 38
